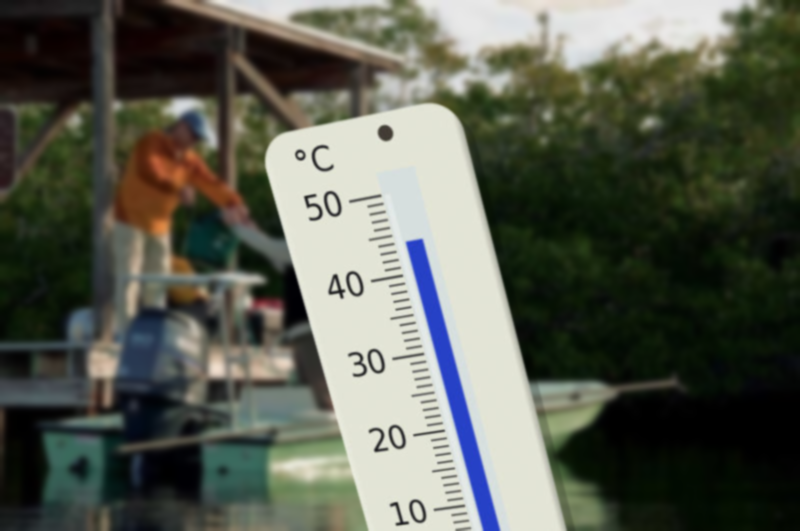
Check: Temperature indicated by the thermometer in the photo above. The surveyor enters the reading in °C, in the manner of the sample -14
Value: 44
